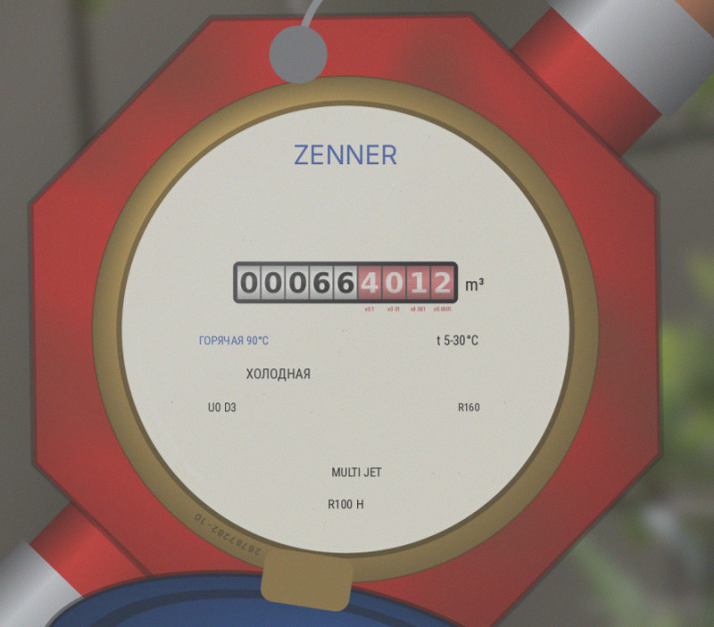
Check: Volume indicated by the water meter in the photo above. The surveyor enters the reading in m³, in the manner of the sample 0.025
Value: 66.4012
